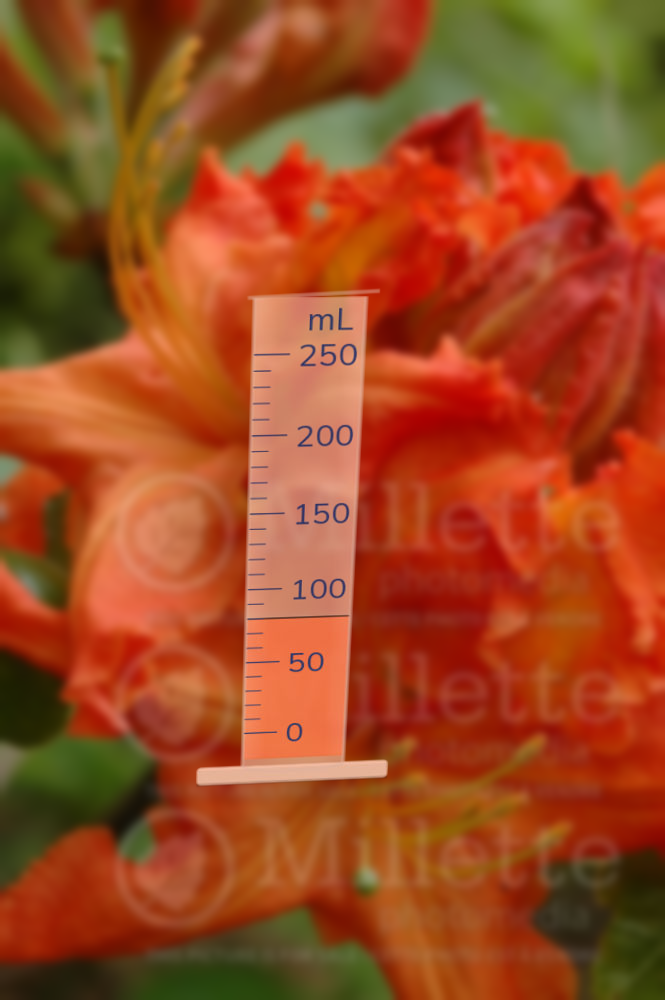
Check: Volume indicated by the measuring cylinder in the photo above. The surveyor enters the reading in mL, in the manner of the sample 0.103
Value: 80
